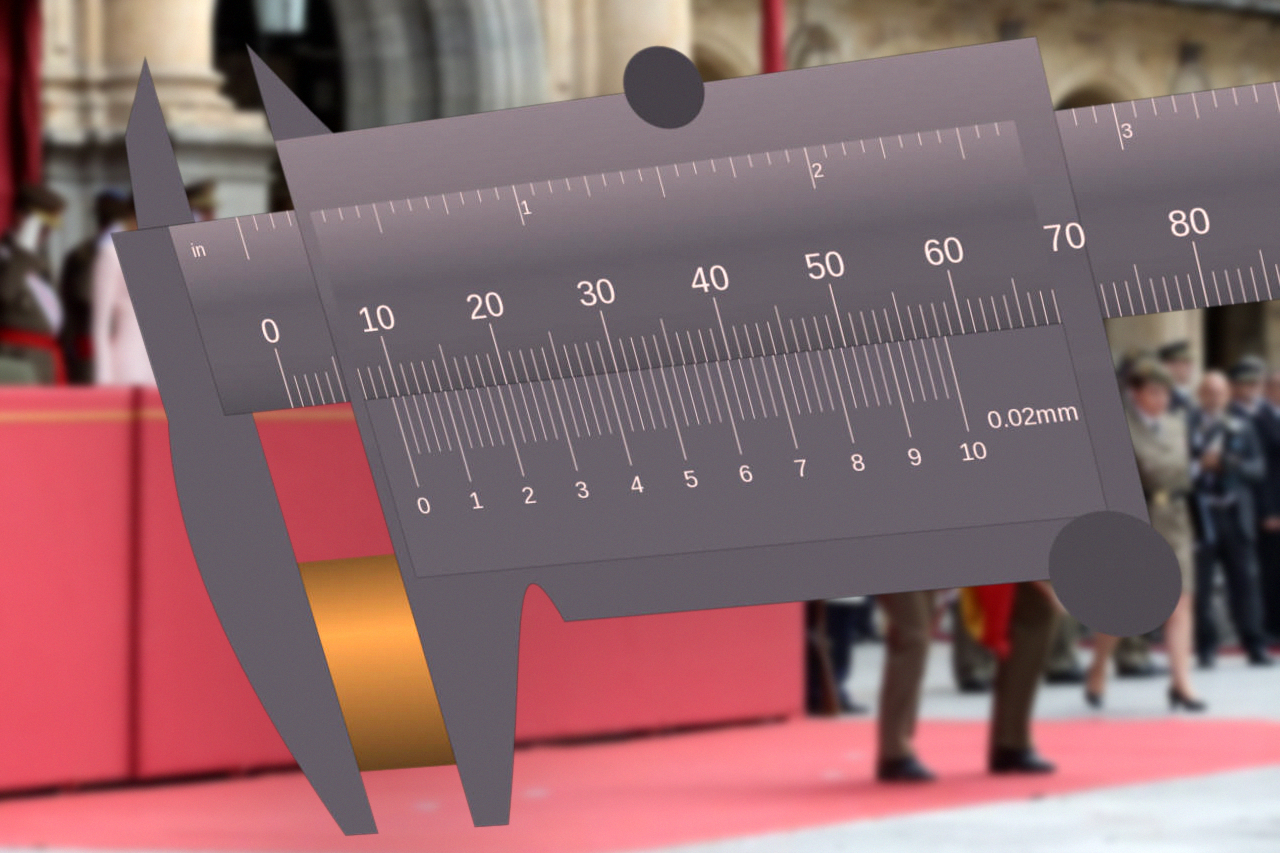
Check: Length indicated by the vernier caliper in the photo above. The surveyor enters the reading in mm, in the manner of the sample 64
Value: 9.4
